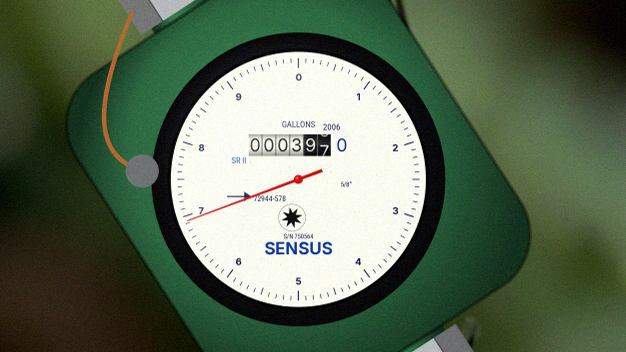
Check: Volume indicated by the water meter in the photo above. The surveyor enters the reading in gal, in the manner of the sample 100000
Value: 3966.9
